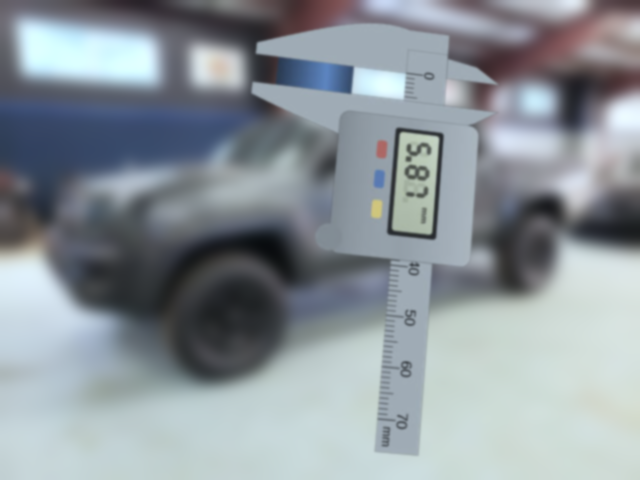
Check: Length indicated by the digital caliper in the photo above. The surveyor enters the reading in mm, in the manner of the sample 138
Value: 5.87
